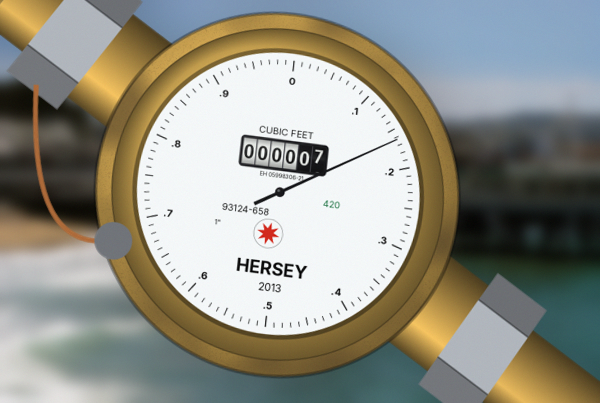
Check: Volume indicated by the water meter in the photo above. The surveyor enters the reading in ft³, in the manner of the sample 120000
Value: 7.16
